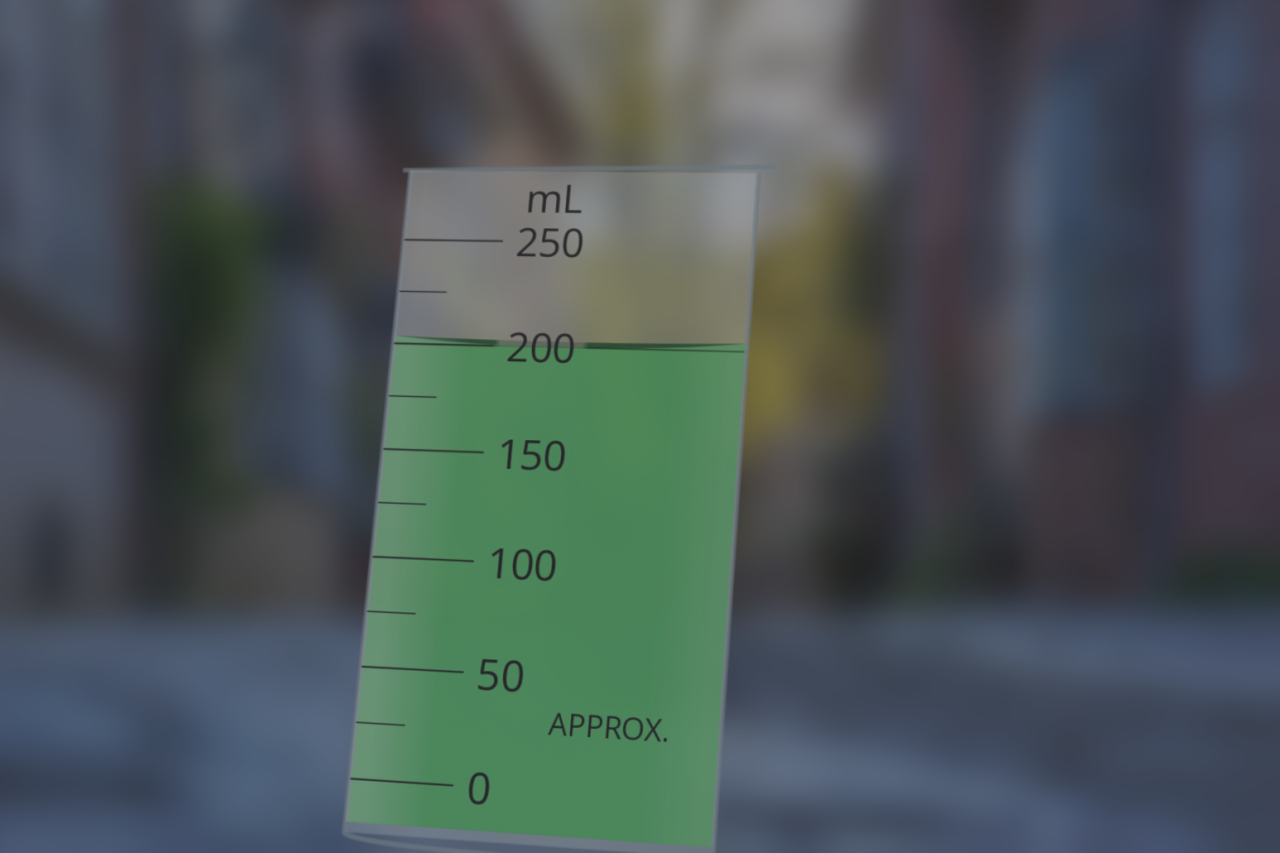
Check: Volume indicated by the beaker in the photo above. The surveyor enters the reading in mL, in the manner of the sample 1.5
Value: 200
